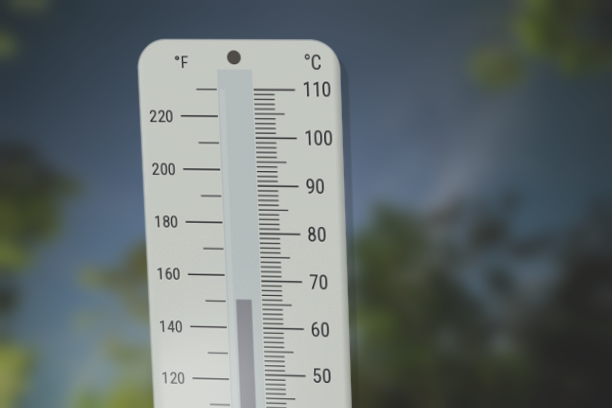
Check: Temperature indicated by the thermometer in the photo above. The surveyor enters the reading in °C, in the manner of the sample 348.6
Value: 66
